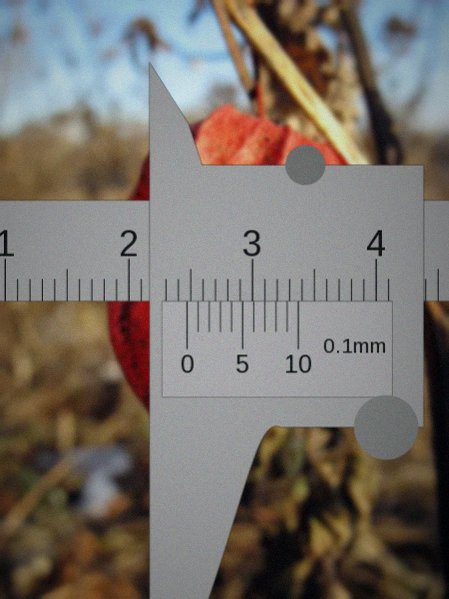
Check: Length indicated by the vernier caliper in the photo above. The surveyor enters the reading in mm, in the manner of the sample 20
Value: 24.7
